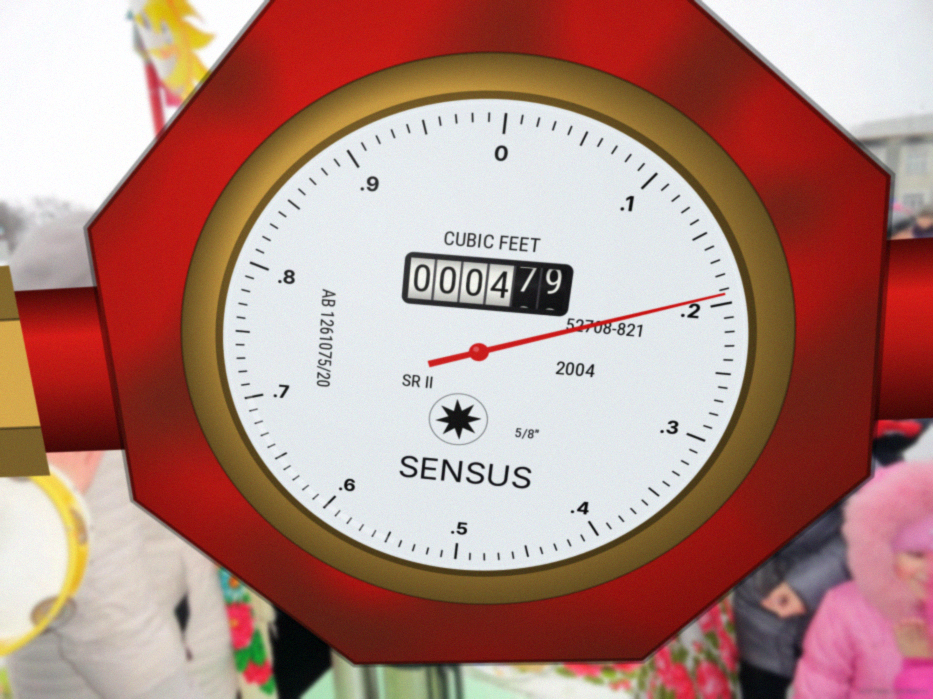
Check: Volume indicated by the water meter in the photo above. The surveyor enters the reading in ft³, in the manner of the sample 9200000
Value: 479.19
